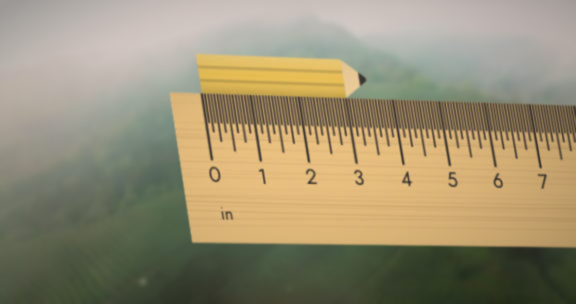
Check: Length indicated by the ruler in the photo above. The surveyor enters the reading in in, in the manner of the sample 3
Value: 3.5
